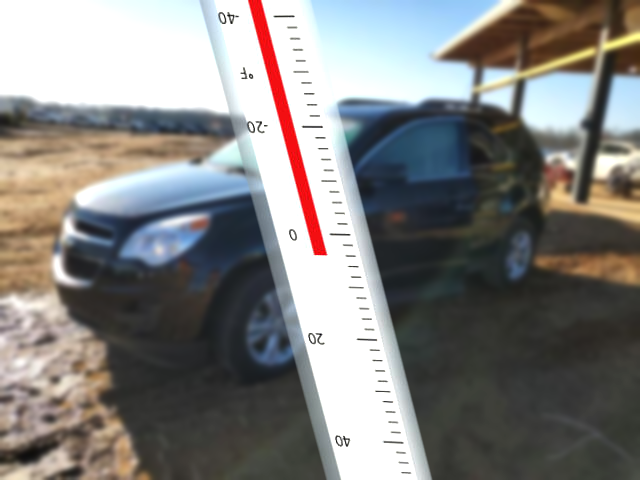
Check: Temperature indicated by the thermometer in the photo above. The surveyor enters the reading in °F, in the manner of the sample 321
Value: 4
